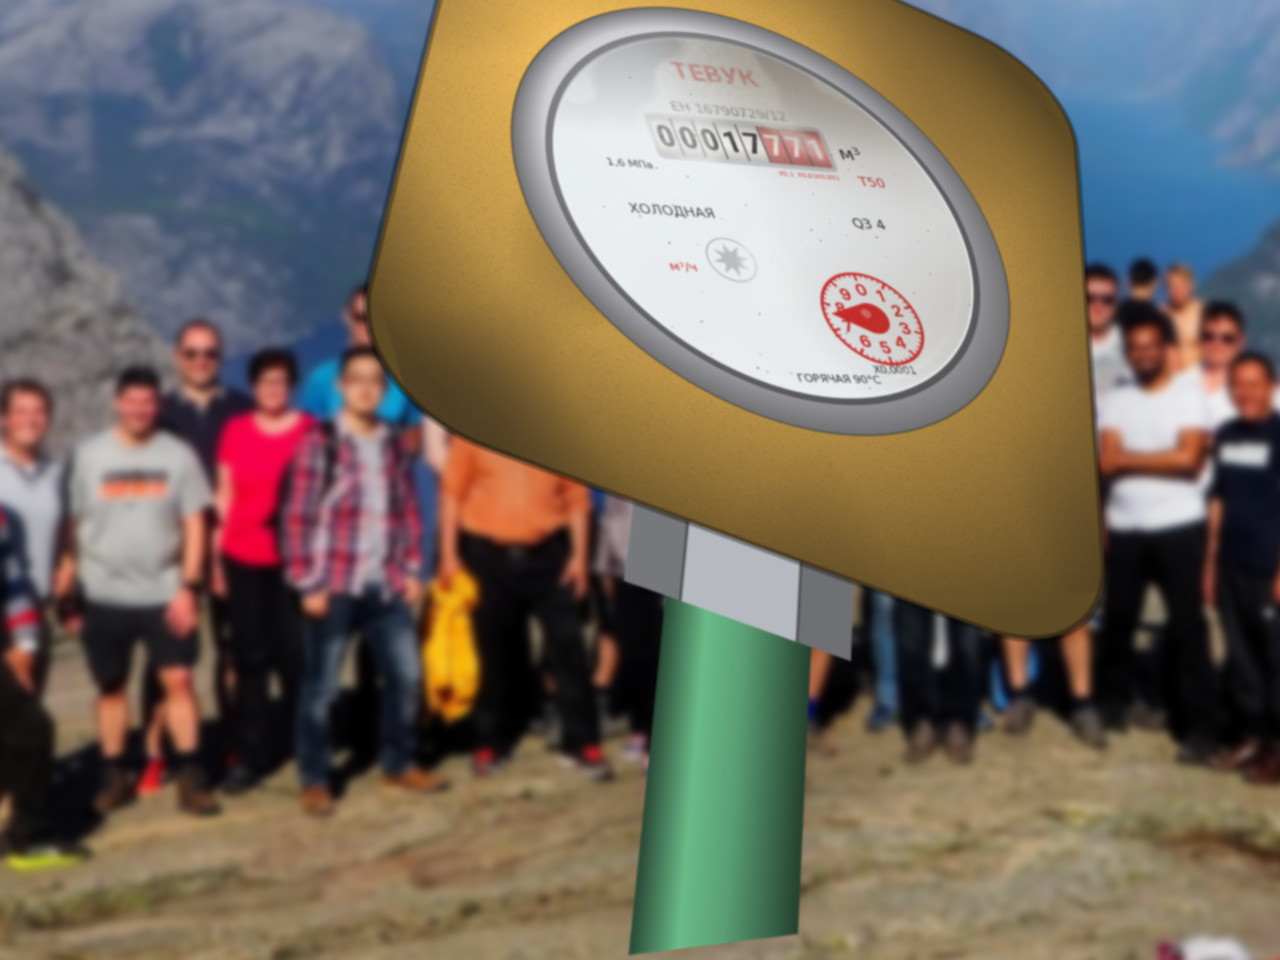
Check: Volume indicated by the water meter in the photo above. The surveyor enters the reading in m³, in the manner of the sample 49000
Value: 17.7717
